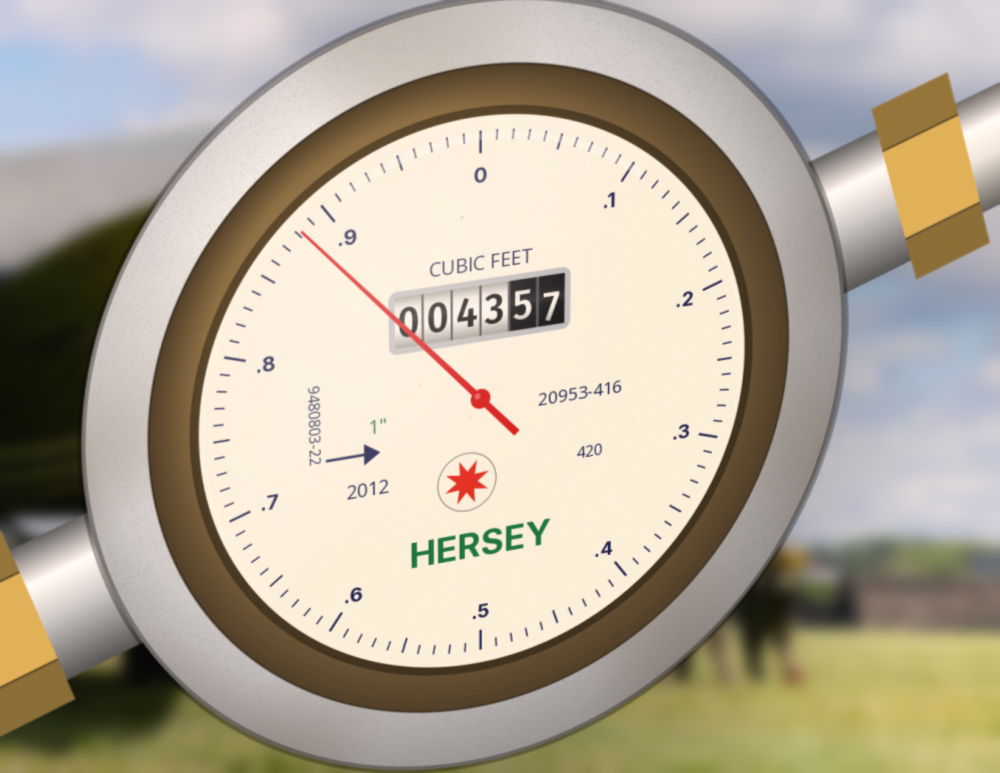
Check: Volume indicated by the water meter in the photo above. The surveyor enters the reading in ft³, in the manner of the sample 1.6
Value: 4356.88
